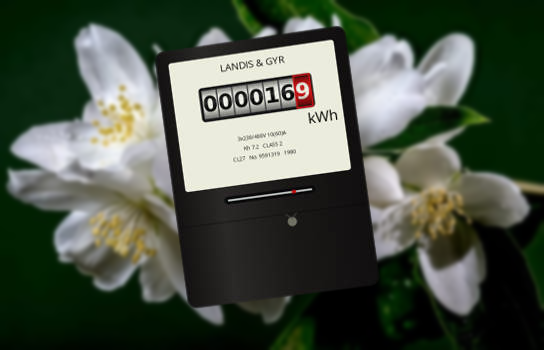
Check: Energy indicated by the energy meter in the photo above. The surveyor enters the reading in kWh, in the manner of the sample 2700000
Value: 16.9
